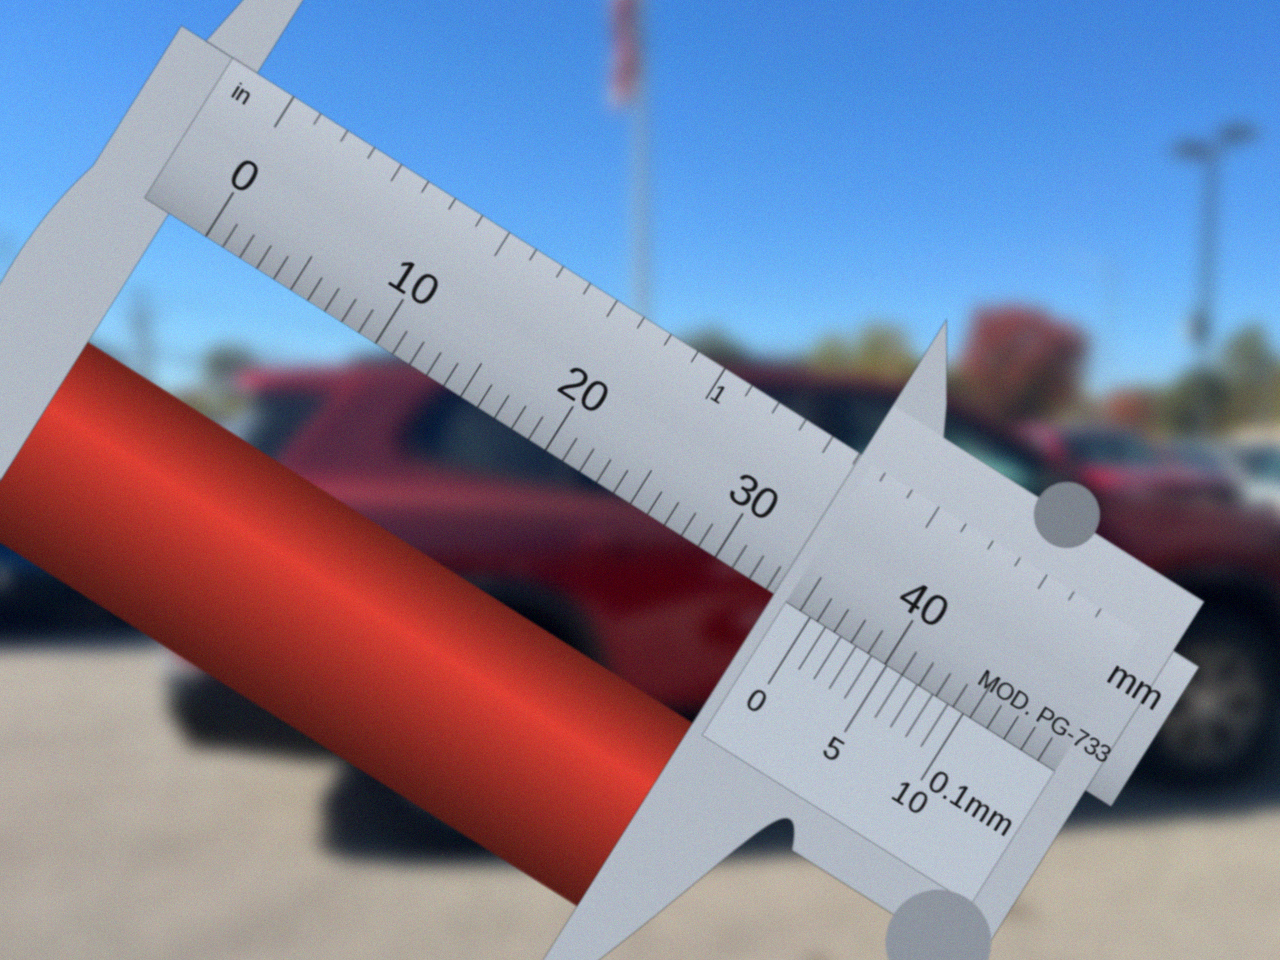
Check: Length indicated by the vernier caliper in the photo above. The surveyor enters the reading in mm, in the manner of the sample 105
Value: 35.6
